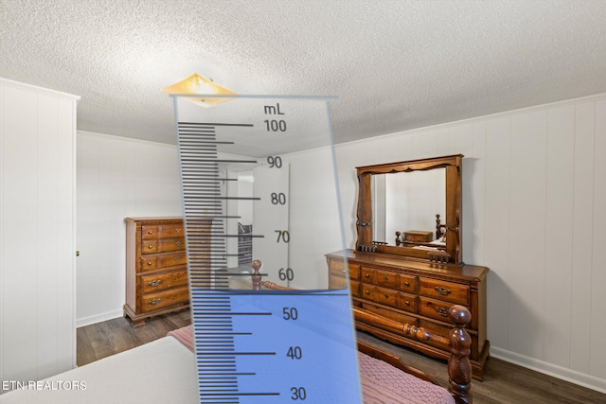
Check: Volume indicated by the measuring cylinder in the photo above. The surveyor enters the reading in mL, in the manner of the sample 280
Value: 55
